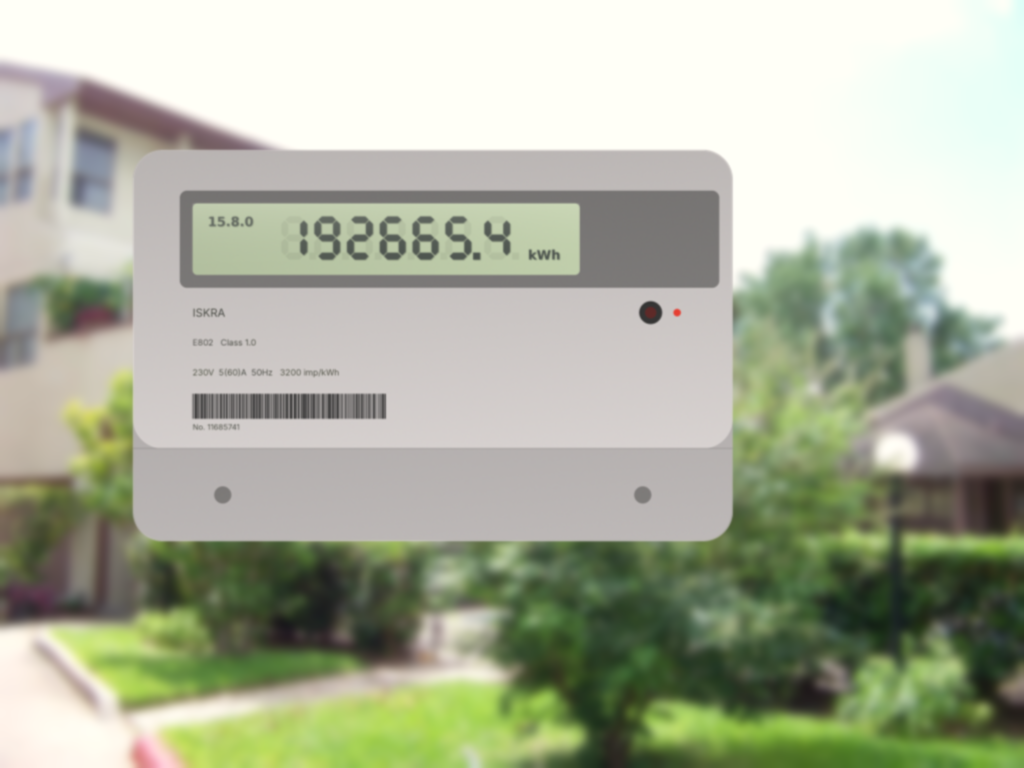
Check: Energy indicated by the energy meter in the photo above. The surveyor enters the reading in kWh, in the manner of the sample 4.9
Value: 192665.4
